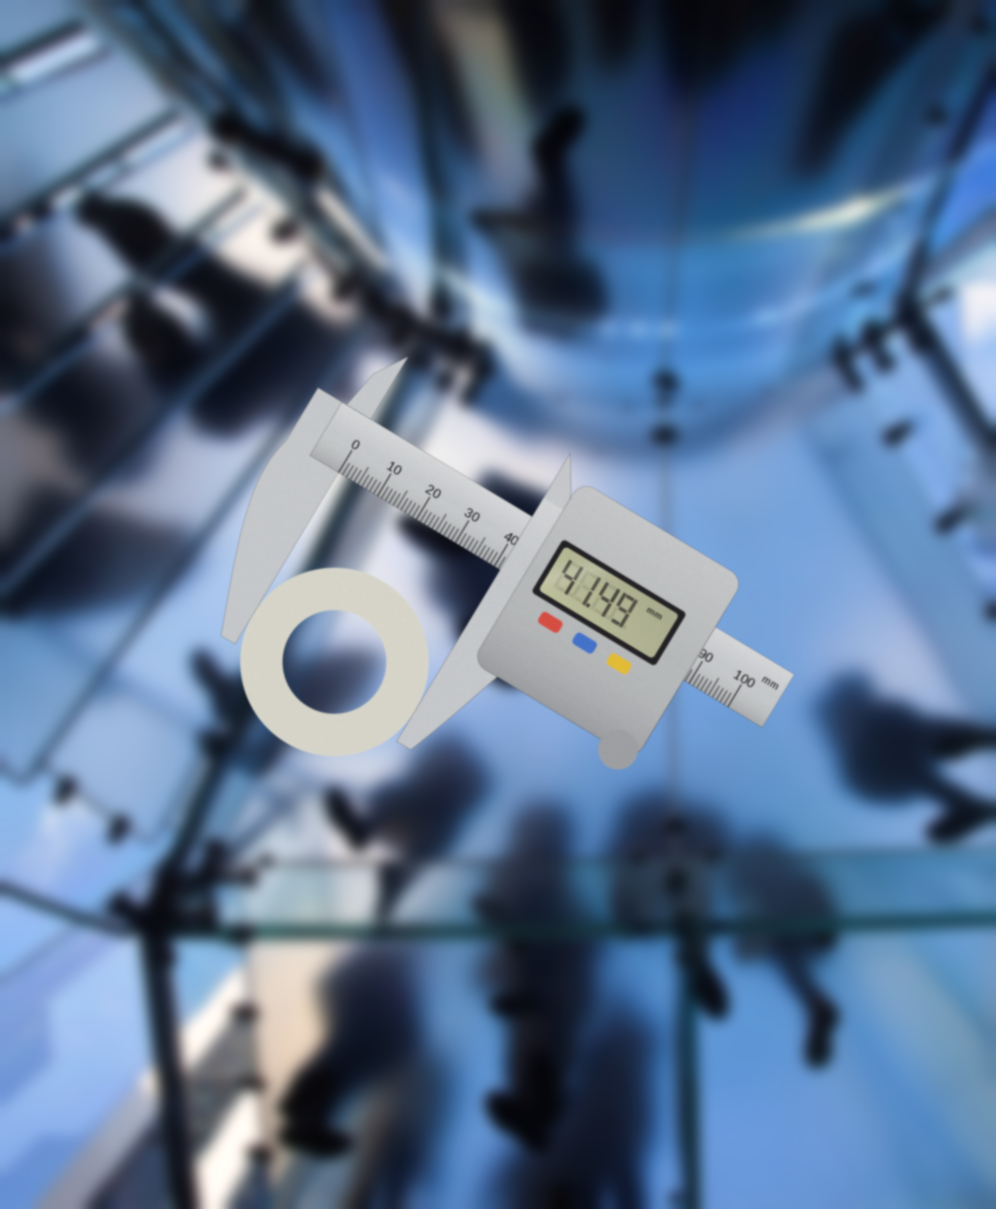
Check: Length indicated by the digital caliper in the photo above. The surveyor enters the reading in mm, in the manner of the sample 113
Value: 41.49
